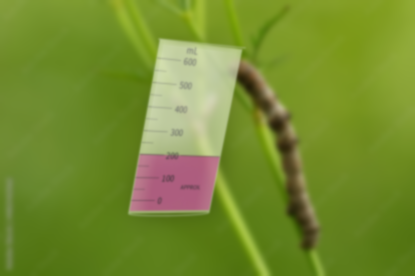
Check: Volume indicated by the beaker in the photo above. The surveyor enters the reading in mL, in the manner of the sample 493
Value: 200
